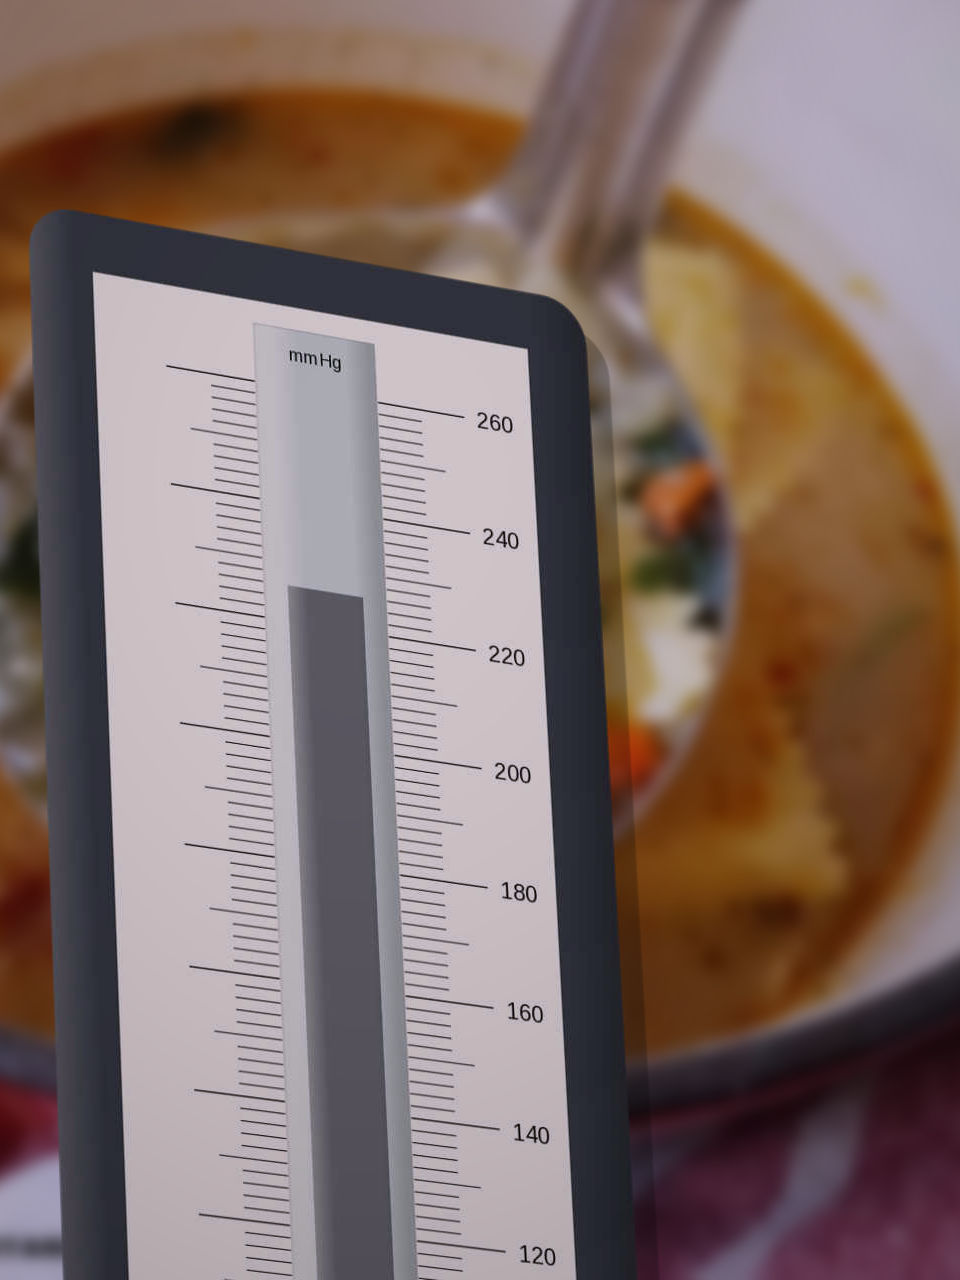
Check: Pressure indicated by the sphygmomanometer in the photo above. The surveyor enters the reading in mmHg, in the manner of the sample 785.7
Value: 226
